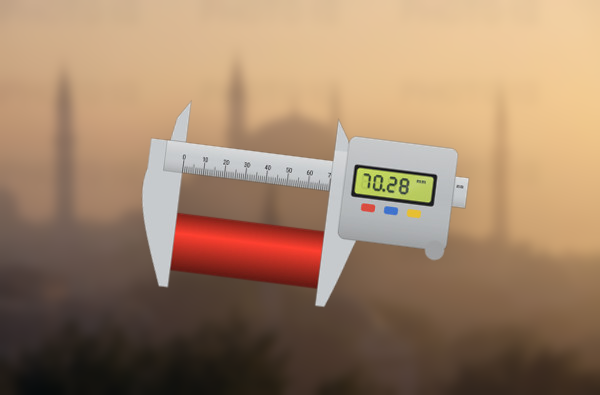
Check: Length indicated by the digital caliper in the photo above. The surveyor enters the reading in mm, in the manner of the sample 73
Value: 70.28
